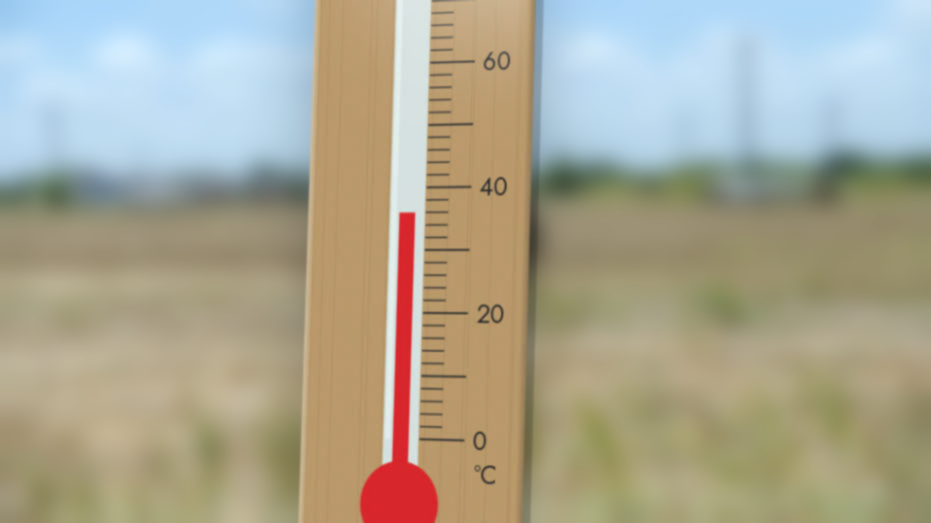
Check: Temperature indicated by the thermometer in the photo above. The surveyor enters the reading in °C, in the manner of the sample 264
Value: 36
